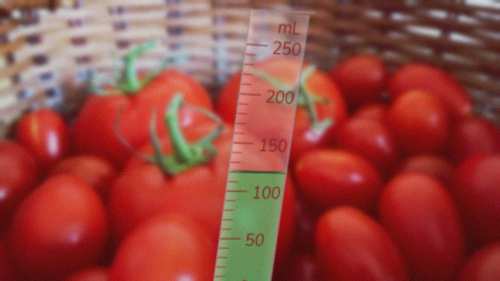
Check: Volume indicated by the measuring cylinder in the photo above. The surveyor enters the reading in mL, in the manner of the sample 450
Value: 120
